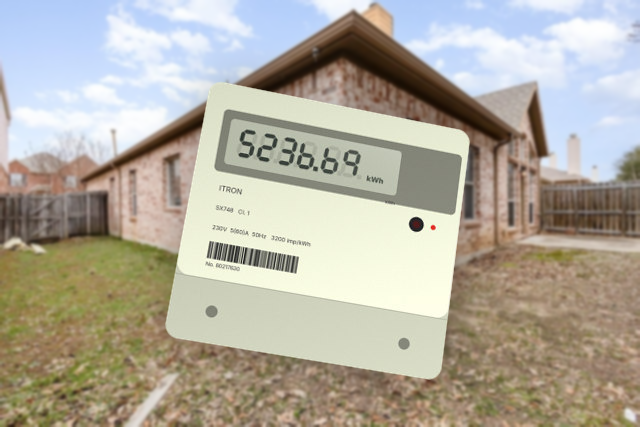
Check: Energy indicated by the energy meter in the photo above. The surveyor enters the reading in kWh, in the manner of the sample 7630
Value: 5236.69
